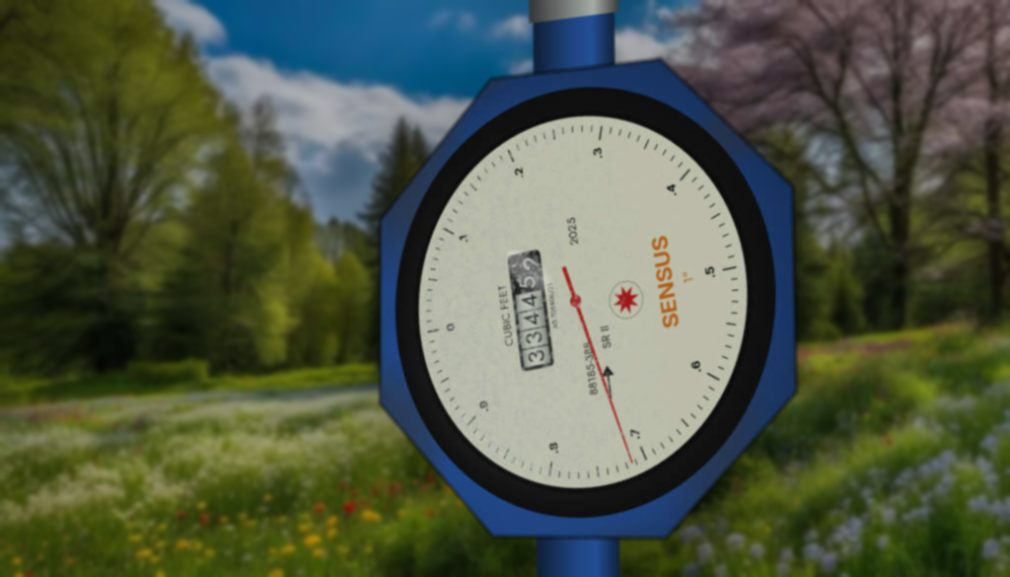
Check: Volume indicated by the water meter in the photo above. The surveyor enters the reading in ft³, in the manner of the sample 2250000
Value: 334451.71
